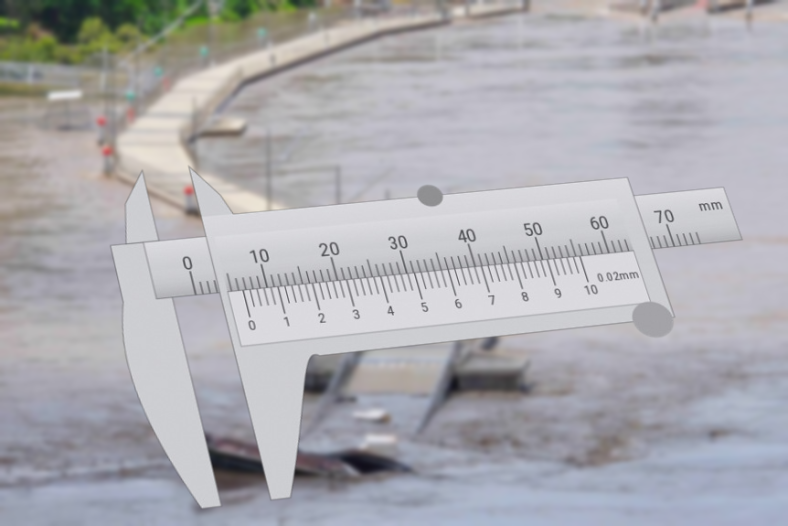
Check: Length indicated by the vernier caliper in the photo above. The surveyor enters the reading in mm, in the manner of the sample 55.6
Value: 6.6
